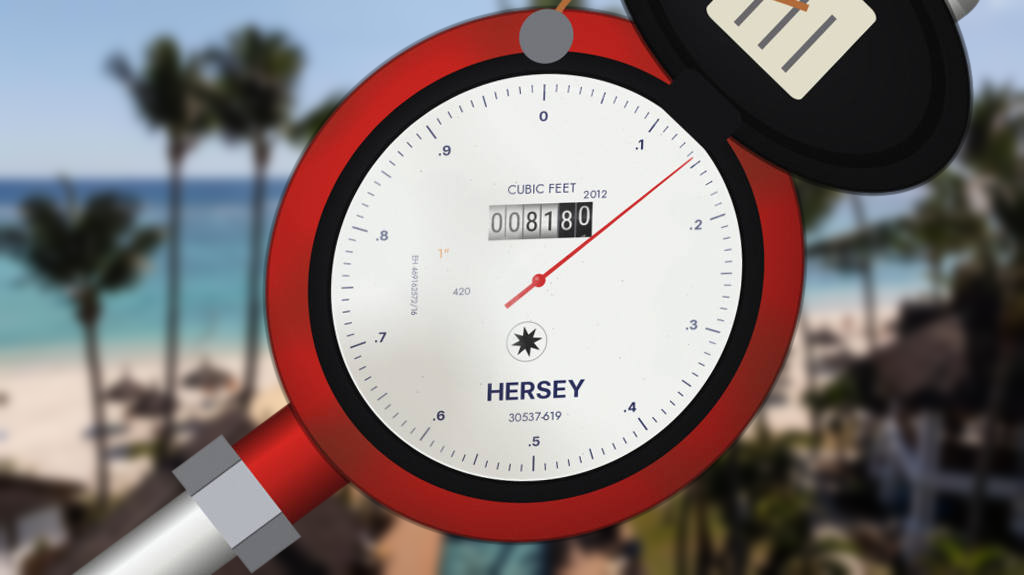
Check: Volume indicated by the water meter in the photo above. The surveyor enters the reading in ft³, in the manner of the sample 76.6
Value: 8180.14
